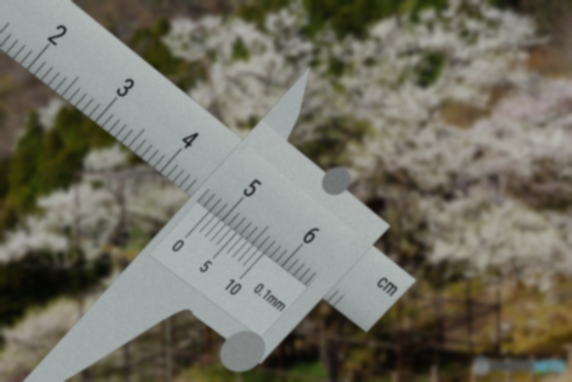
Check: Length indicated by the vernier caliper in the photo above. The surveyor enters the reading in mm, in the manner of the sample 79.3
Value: 48.0
